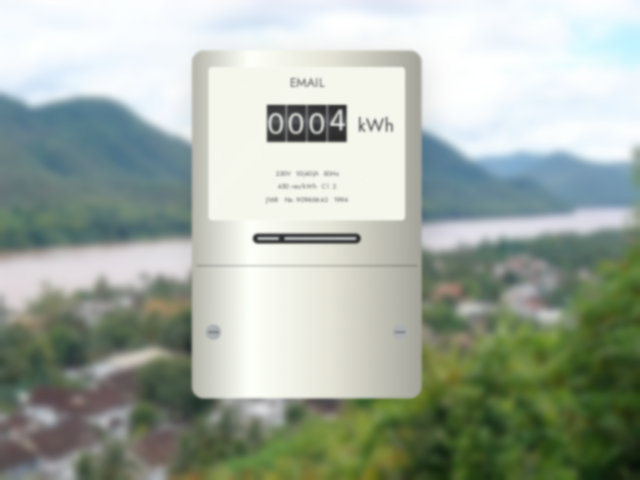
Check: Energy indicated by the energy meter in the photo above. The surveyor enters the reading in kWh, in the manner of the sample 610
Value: 4
